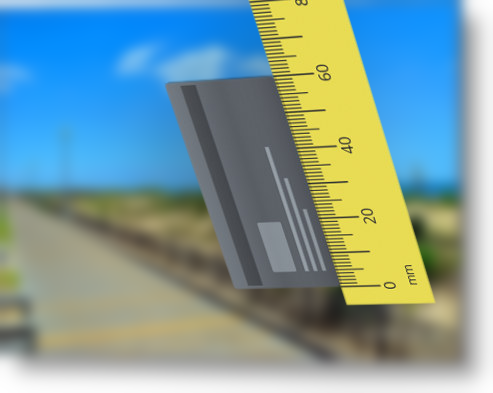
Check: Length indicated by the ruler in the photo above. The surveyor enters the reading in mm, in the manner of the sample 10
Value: 60
